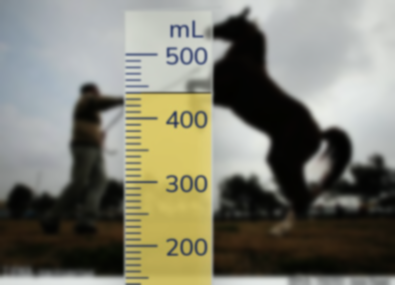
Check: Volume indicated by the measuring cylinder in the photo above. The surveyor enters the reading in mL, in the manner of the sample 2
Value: 440
